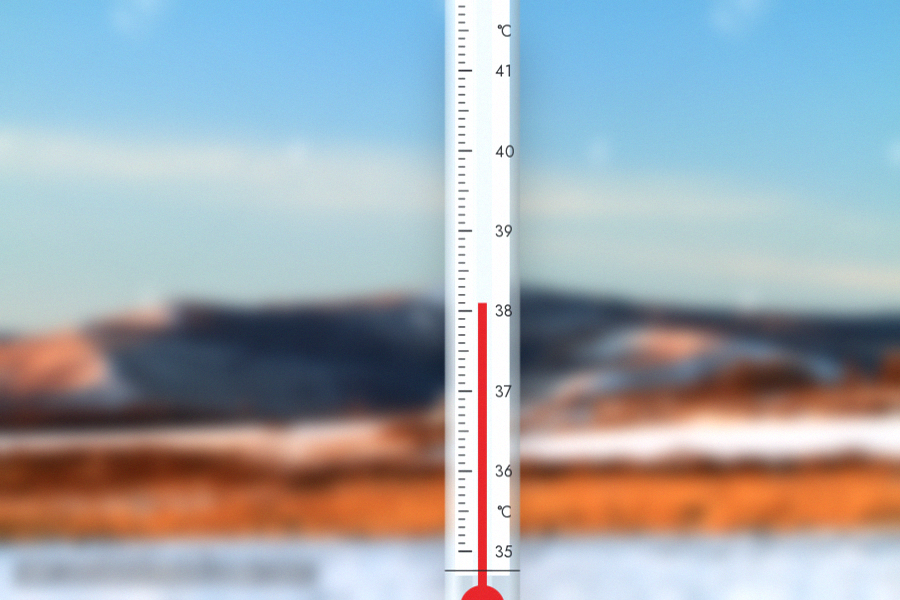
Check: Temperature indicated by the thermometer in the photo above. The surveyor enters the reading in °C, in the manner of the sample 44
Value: 38.1
